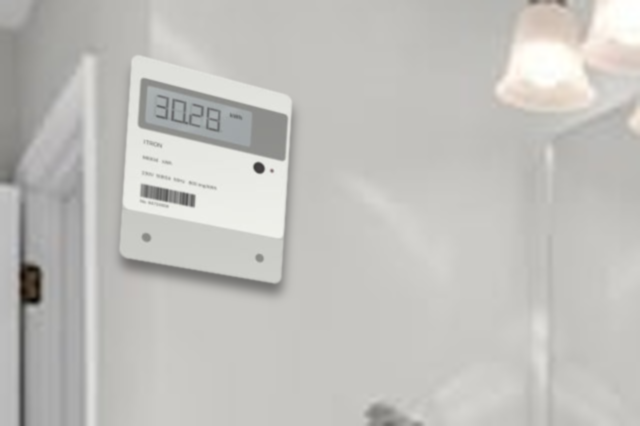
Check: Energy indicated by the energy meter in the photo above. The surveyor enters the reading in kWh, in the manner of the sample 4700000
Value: 30.28
